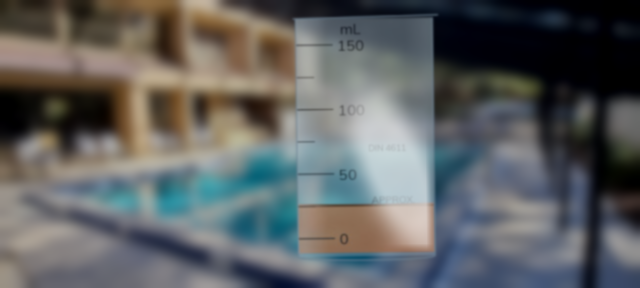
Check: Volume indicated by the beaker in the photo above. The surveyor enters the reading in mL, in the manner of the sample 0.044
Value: 25
